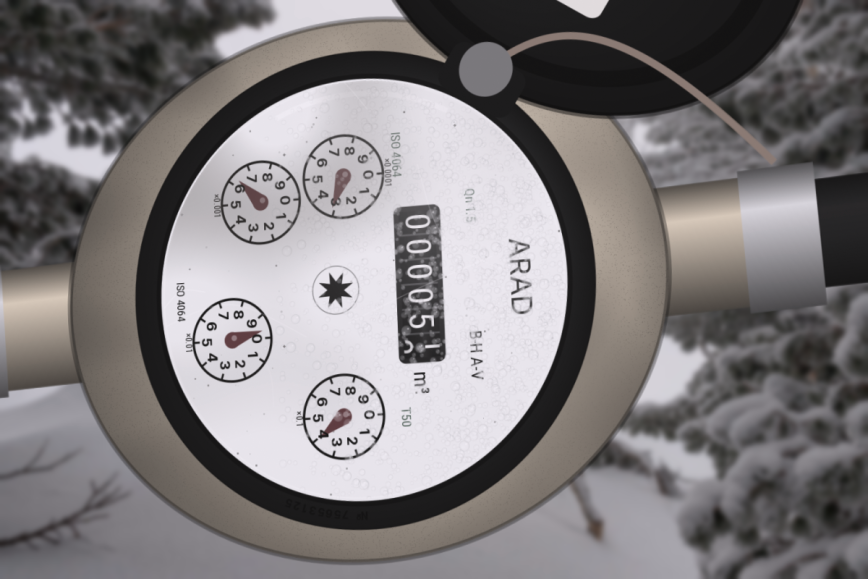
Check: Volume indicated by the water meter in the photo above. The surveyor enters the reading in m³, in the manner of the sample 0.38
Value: 51.3963
